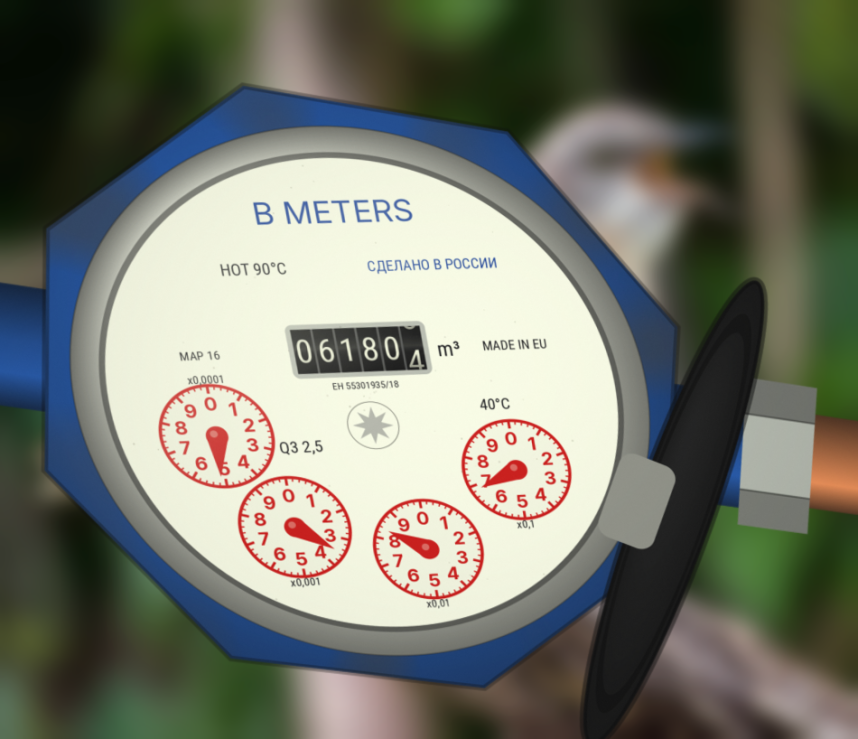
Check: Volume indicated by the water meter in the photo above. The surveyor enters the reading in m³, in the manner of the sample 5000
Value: 61803.6835
